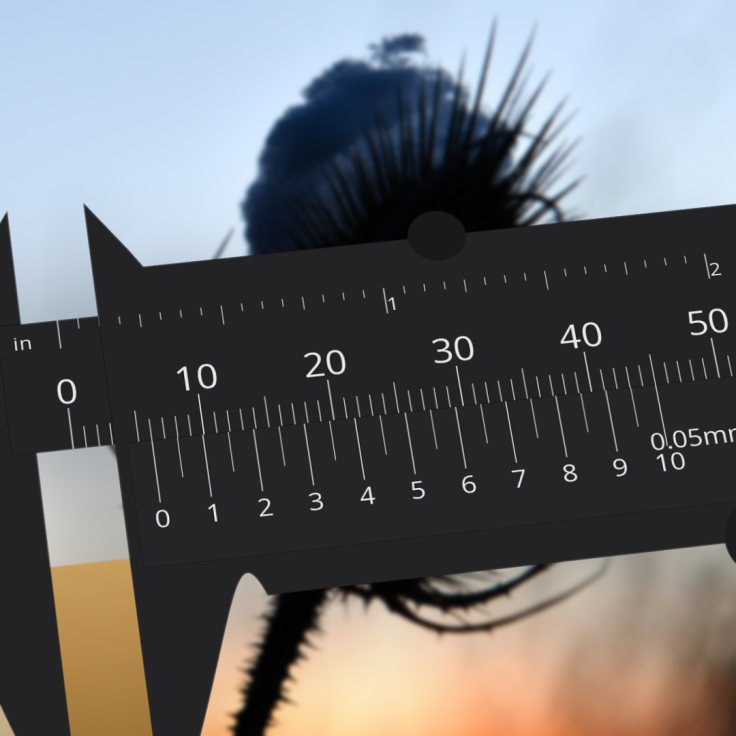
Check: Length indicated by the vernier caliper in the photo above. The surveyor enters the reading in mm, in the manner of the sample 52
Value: 6.0
